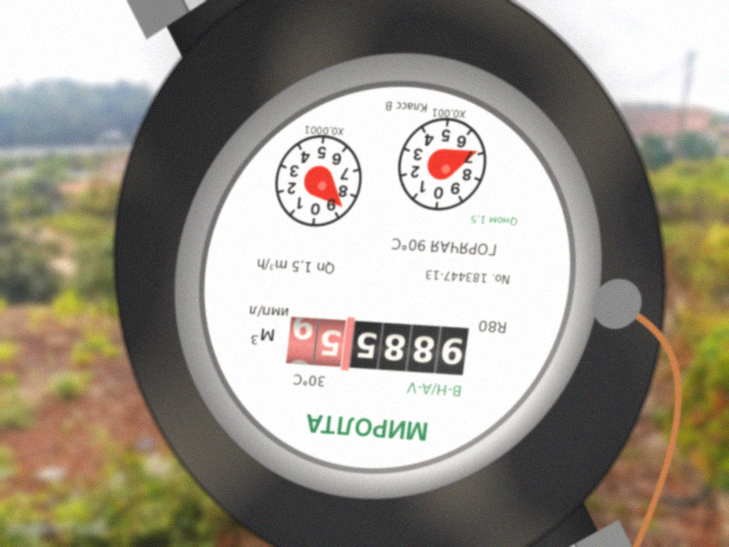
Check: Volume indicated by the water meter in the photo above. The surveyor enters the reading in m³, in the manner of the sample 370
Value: 9885.5868
